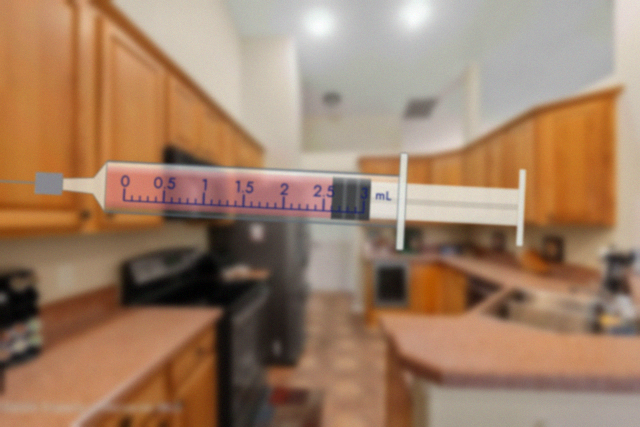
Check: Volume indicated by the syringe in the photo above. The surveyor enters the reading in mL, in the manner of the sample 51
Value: 2.6
